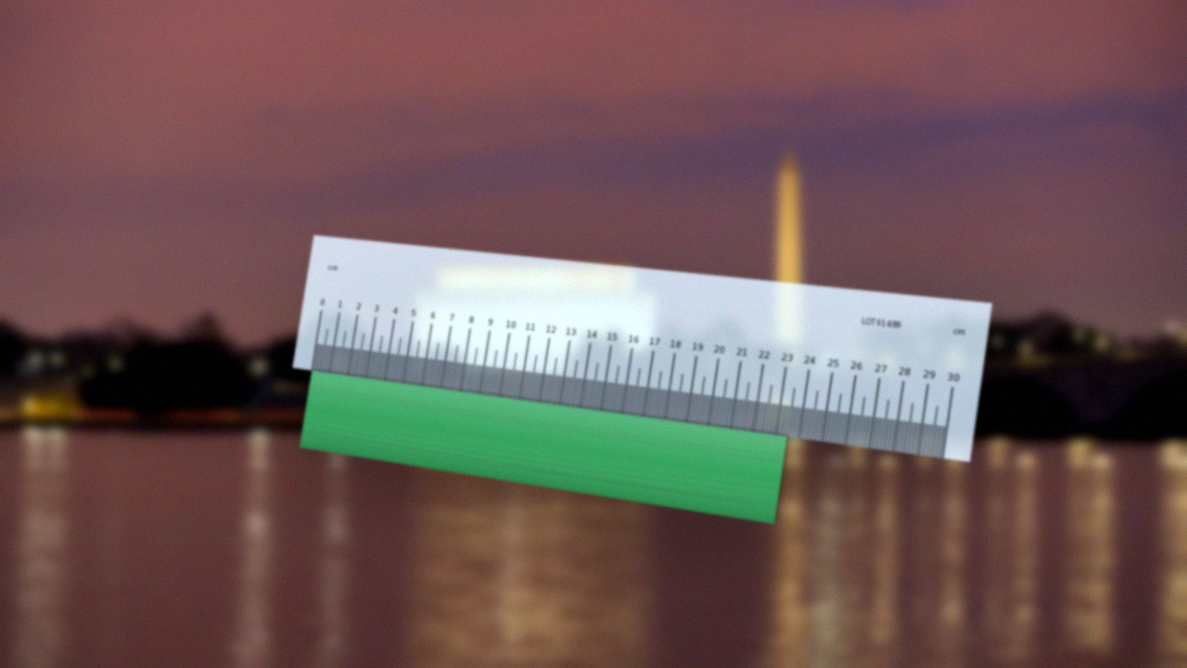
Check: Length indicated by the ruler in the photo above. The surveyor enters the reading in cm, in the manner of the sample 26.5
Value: 23.5
